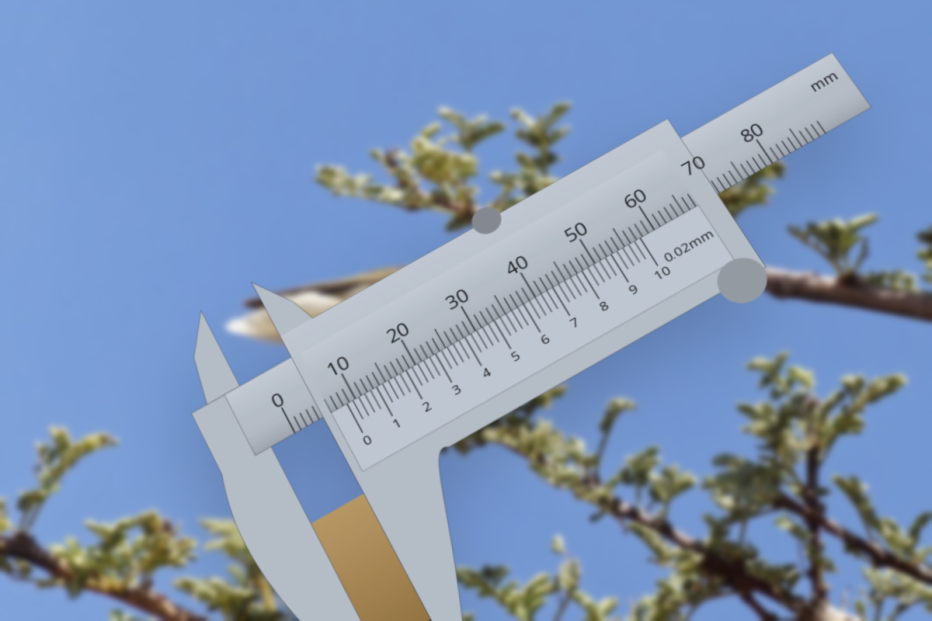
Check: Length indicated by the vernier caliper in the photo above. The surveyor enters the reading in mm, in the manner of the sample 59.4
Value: 8.6
